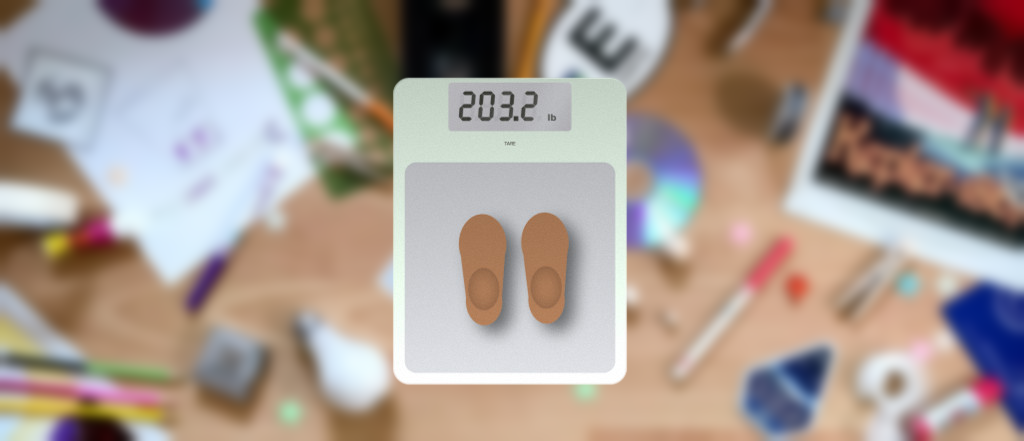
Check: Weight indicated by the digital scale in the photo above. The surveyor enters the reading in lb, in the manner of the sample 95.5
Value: 203.2
